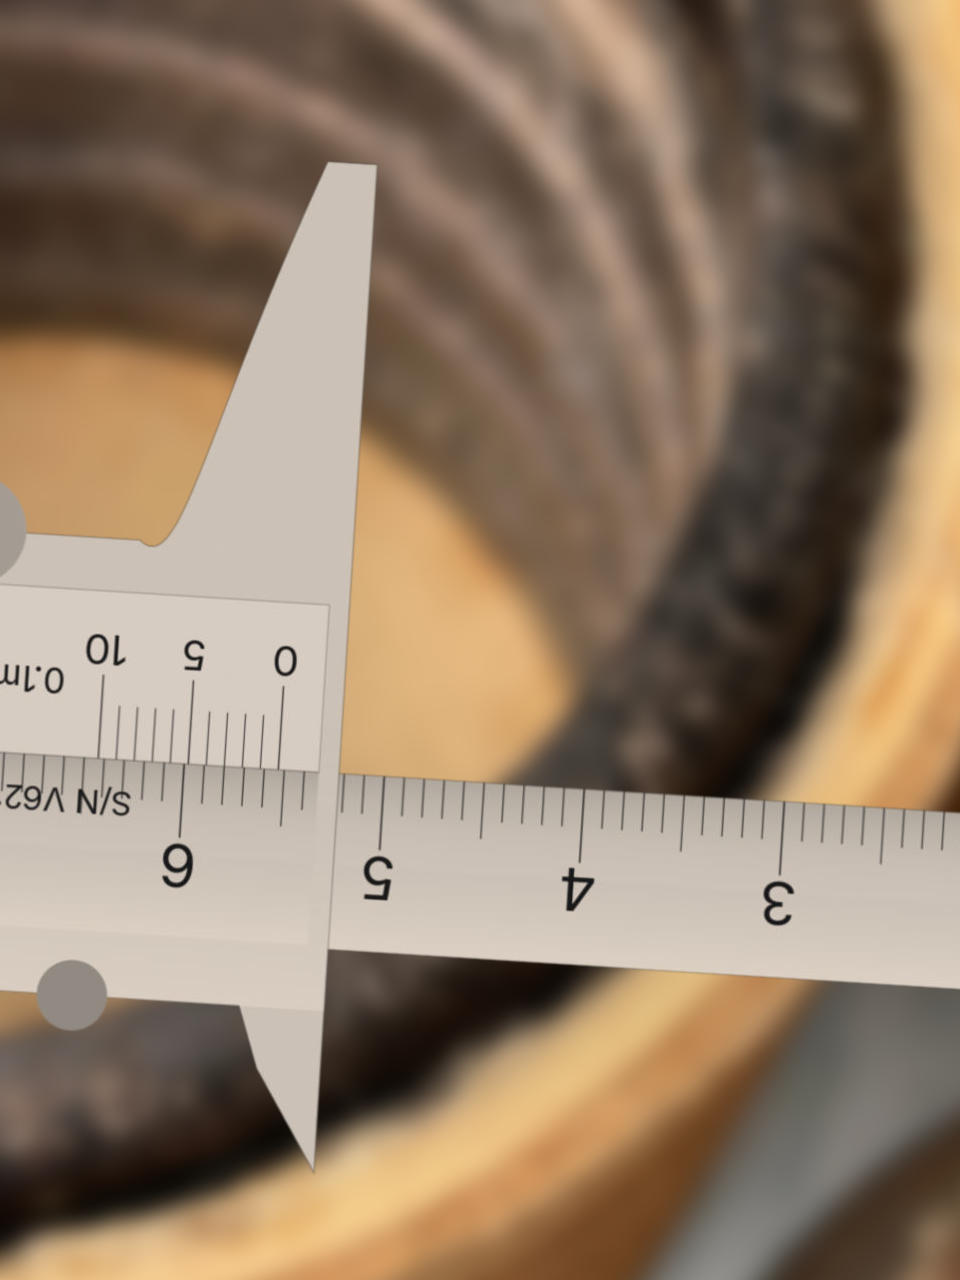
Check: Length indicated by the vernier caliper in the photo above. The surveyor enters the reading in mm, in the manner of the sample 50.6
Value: 55.3
